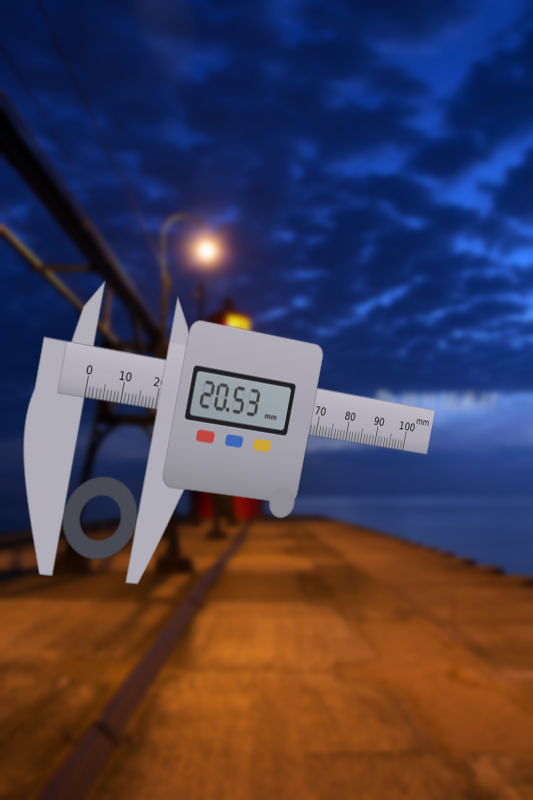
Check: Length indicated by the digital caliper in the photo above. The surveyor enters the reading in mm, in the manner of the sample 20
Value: 20.53
